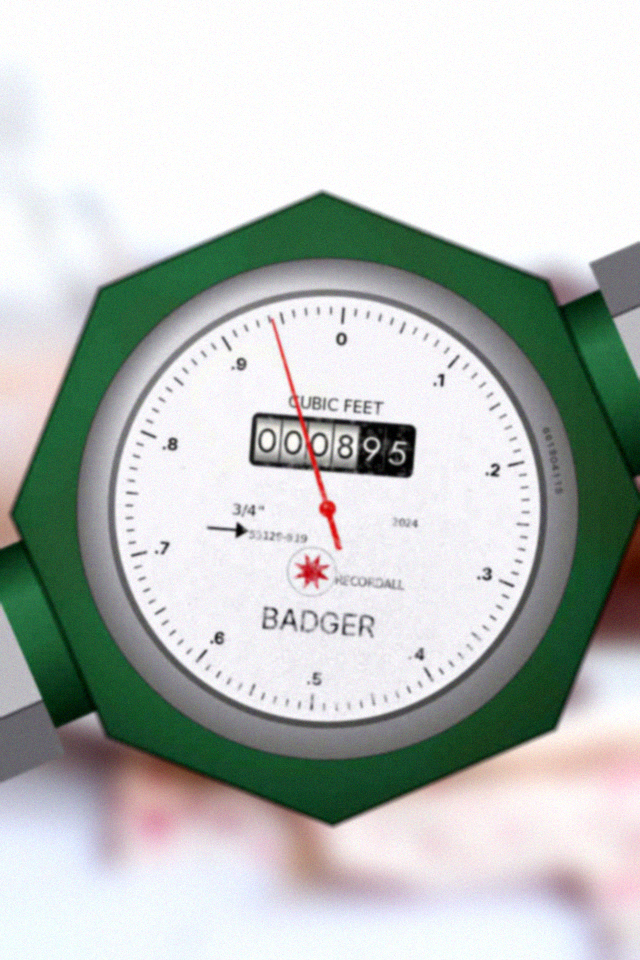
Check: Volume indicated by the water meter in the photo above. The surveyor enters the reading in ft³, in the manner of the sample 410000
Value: 894.94
